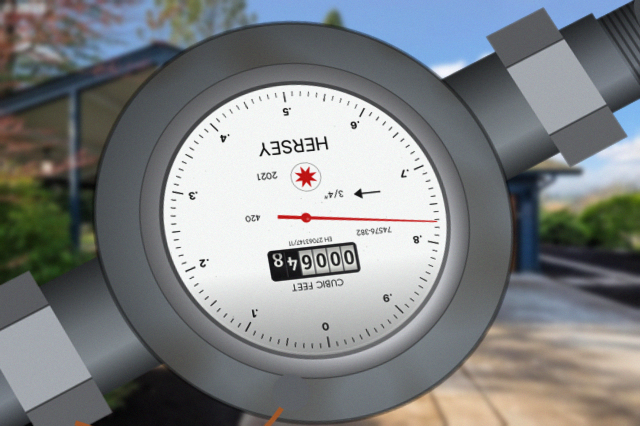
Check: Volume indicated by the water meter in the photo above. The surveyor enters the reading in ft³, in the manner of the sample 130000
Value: 647.77
